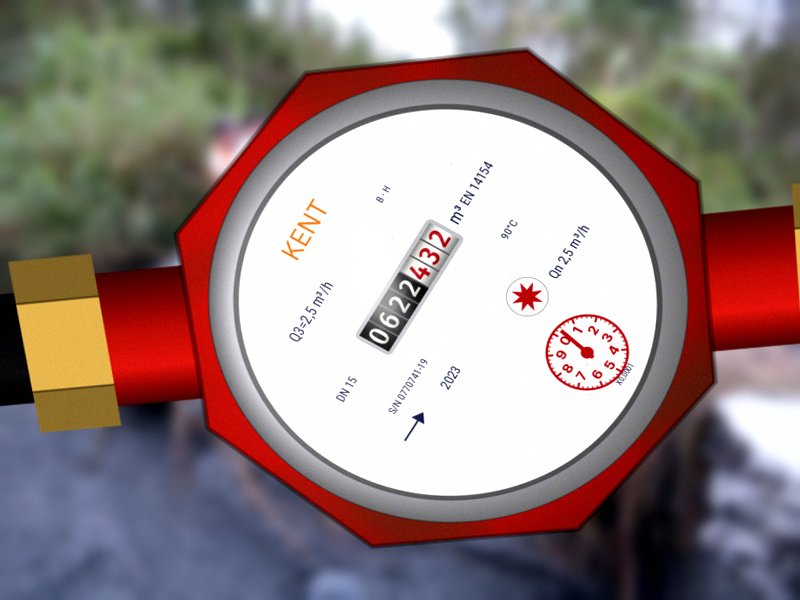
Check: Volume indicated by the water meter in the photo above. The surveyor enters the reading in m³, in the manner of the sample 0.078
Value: 622.4320
